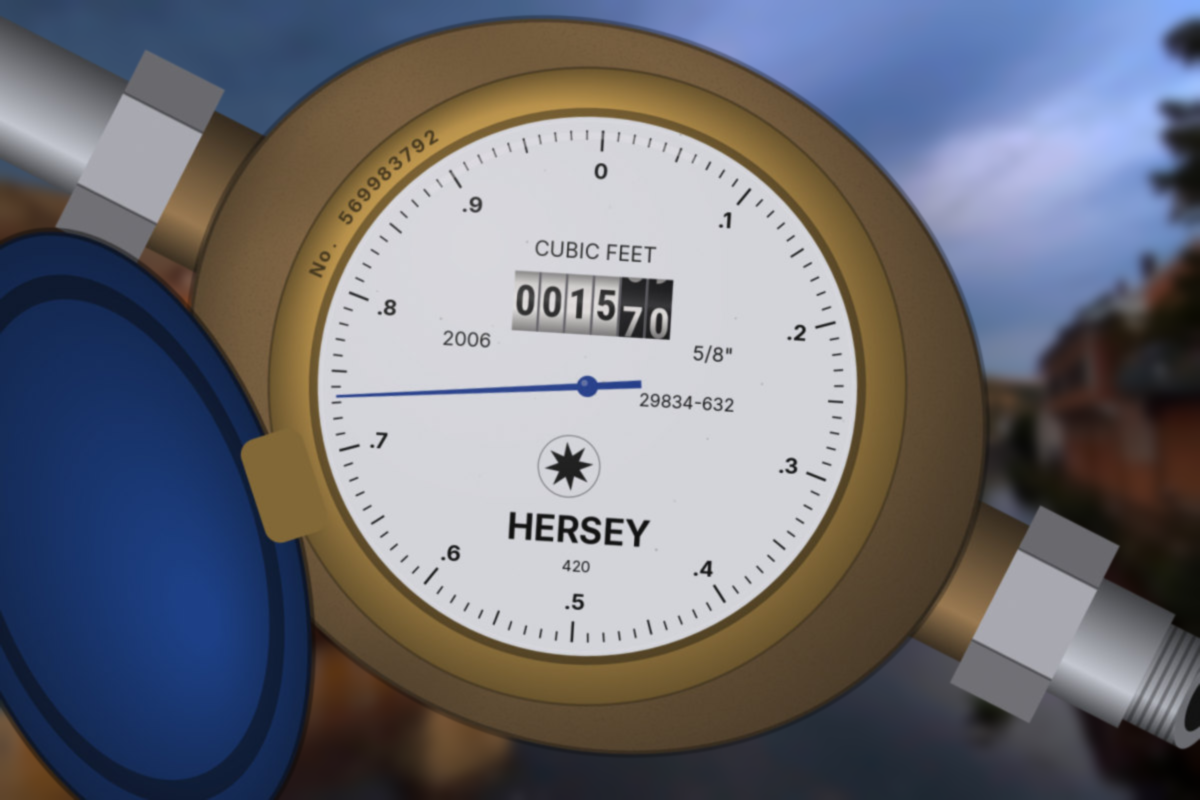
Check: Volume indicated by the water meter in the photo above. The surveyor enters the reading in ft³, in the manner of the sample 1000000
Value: 1569.73
